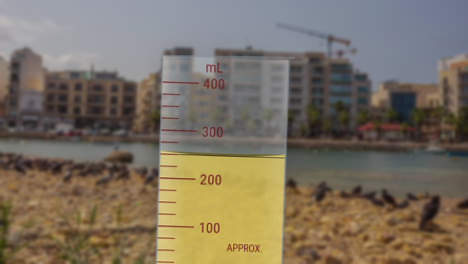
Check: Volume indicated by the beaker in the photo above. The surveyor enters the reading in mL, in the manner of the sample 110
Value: 250
